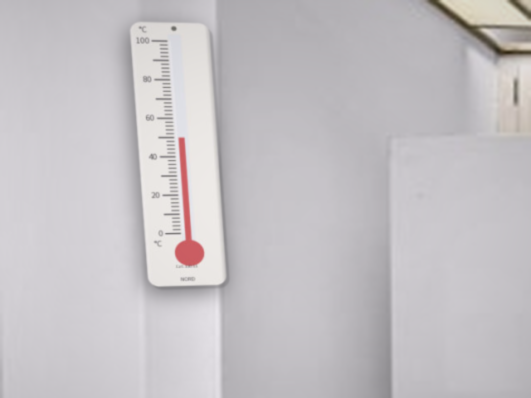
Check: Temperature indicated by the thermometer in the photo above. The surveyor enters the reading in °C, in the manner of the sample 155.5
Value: 50
